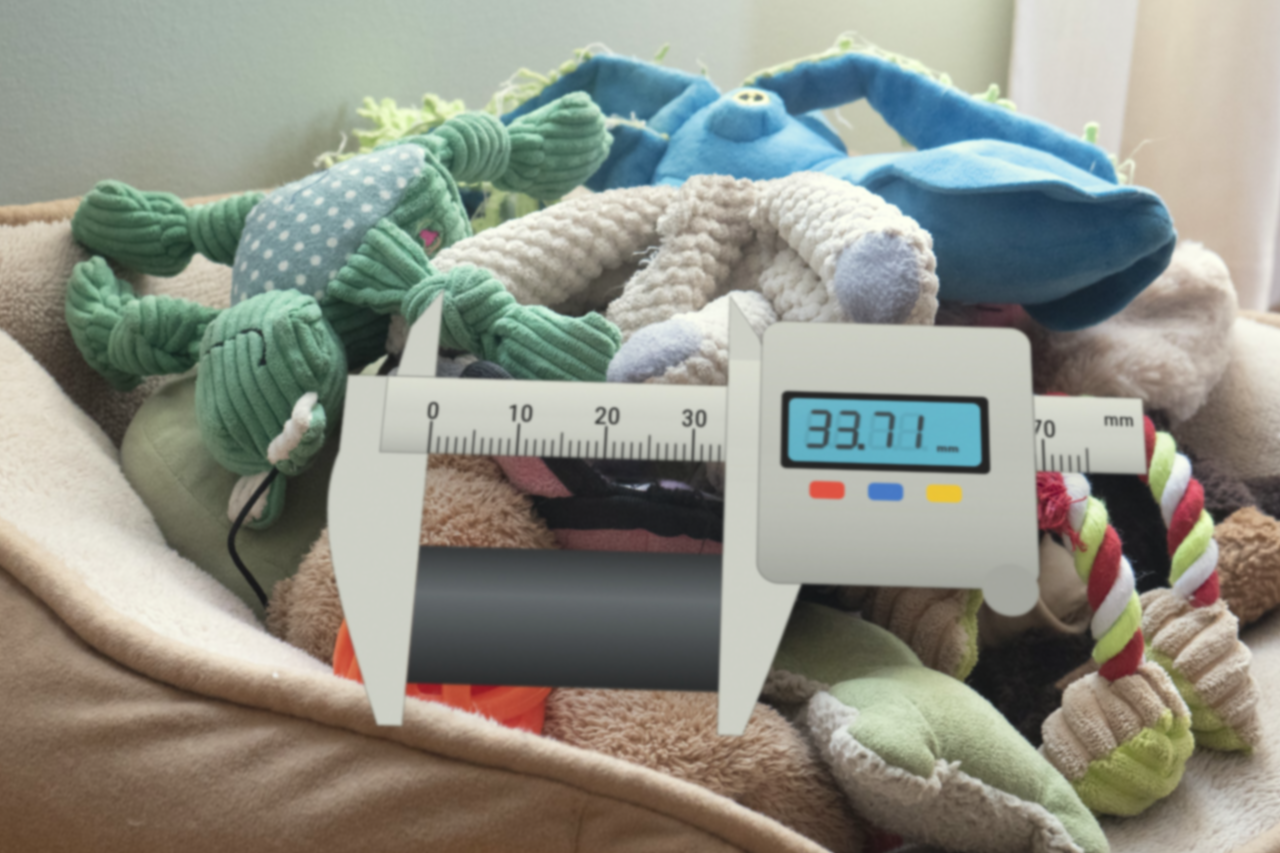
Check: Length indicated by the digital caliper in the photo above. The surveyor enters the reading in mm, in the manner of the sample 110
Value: 33.71
